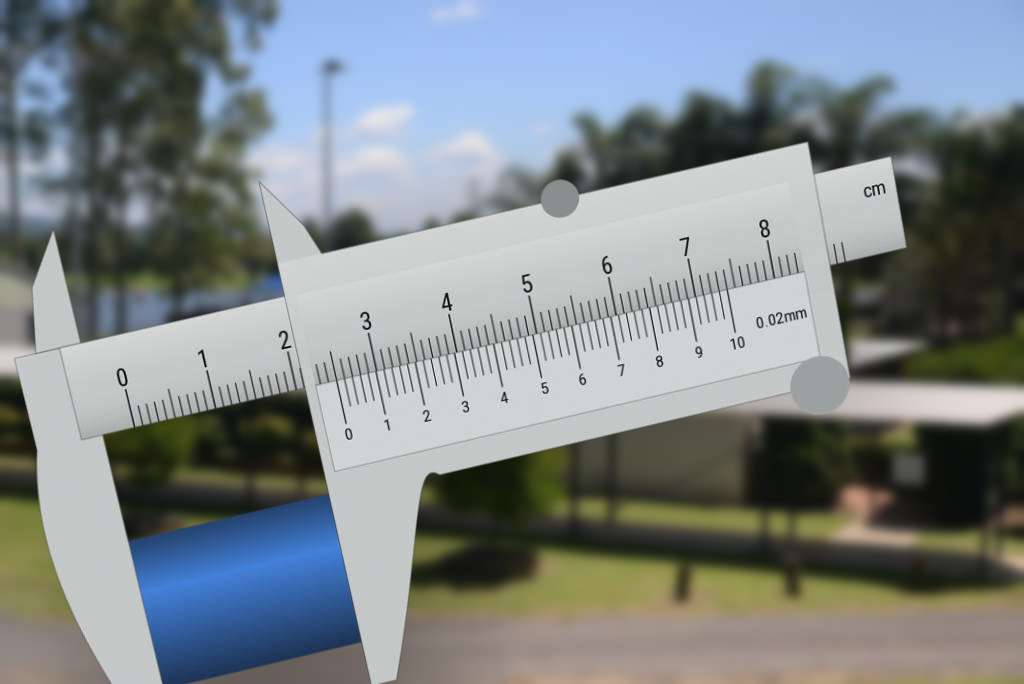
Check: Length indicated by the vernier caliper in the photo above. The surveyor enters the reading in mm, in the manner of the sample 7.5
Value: 25.0
